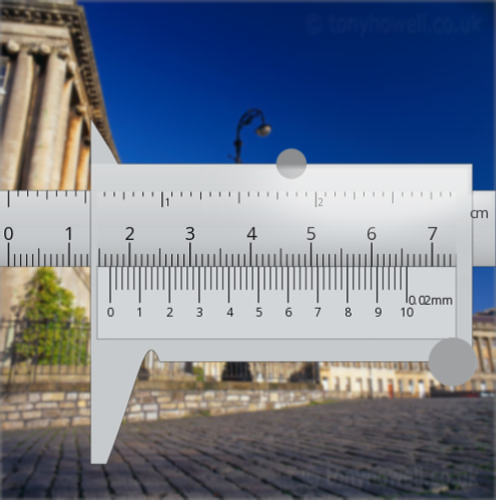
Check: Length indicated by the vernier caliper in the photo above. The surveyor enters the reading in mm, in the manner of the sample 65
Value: 16.8
